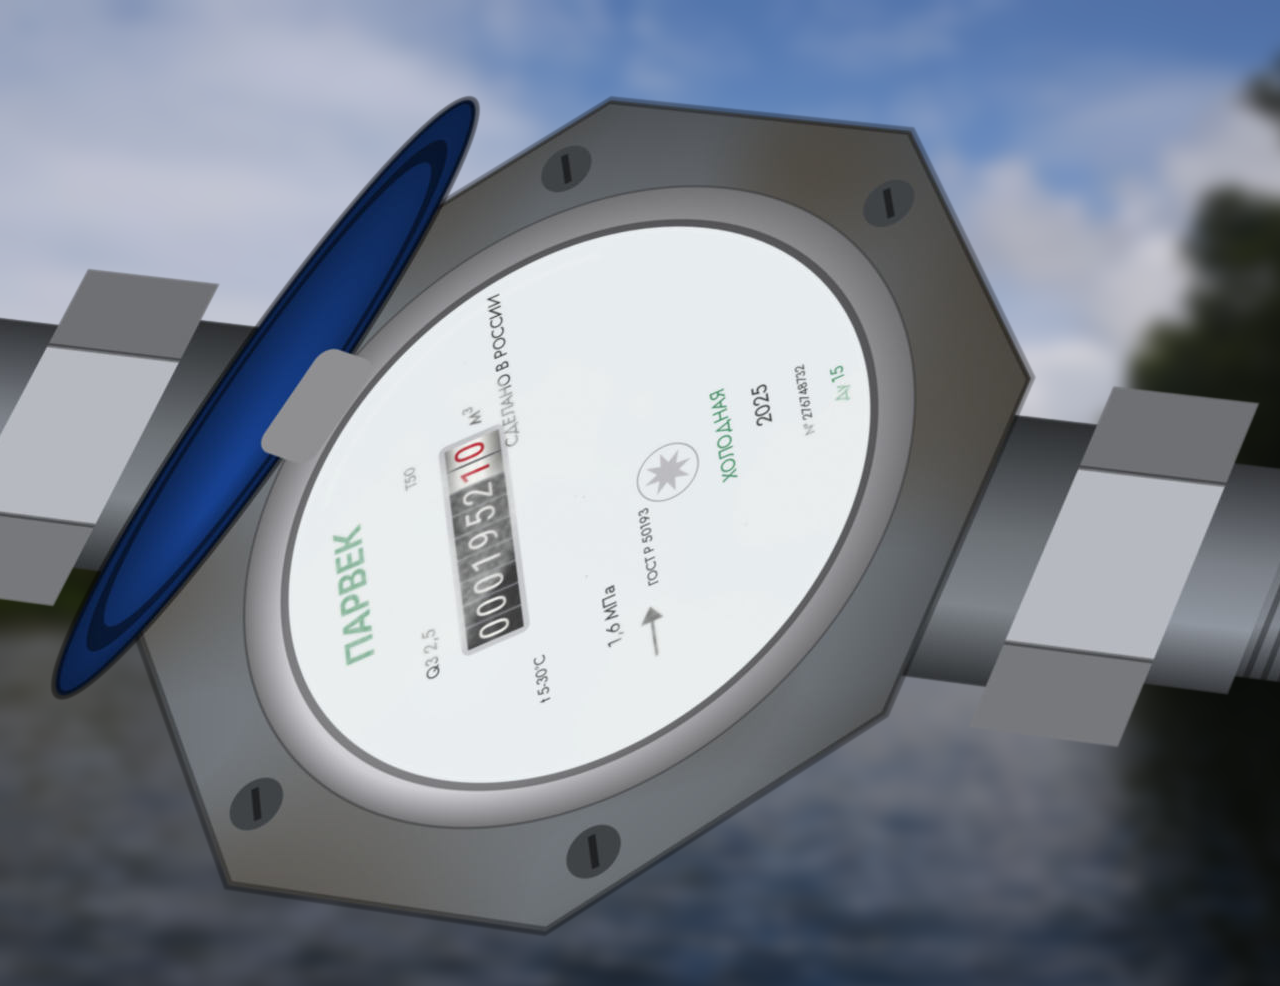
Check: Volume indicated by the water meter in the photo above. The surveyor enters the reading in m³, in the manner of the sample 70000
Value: 1952.10
